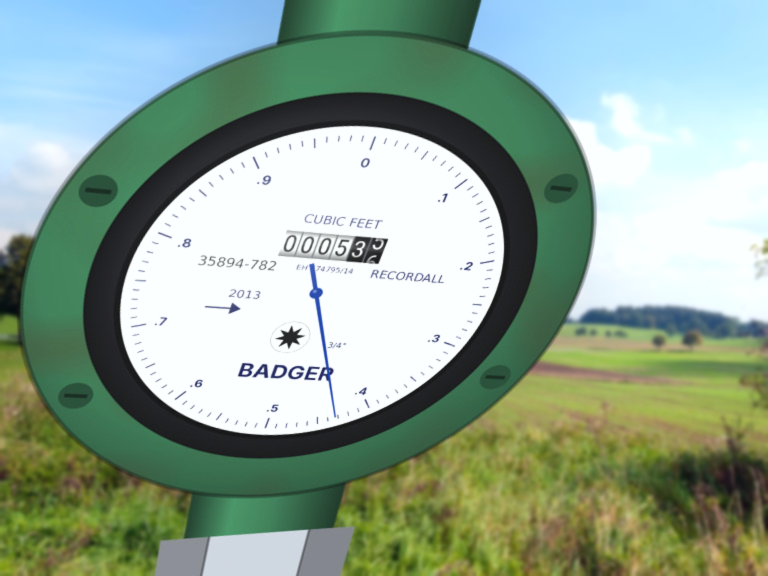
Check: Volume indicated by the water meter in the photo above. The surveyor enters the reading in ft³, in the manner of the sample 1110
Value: 535.43
